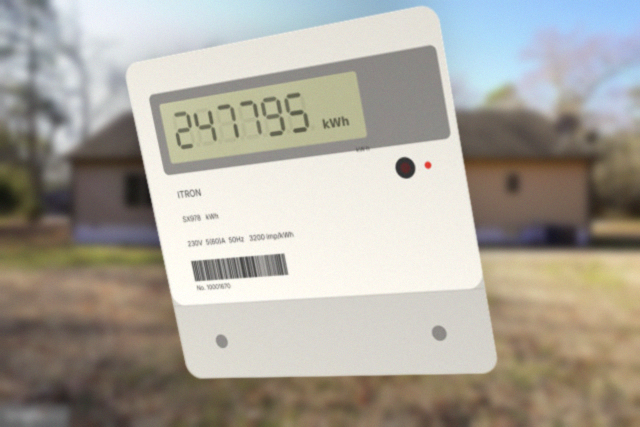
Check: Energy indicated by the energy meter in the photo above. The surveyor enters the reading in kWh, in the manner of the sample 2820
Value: 247795
